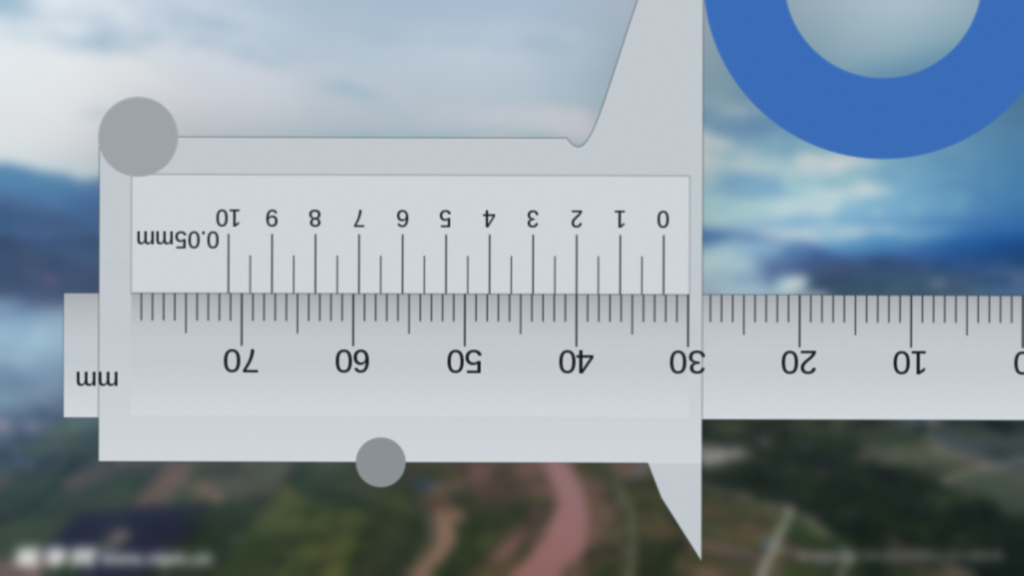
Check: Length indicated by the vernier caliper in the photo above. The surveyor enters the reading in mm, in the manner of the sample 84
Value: 32.2
